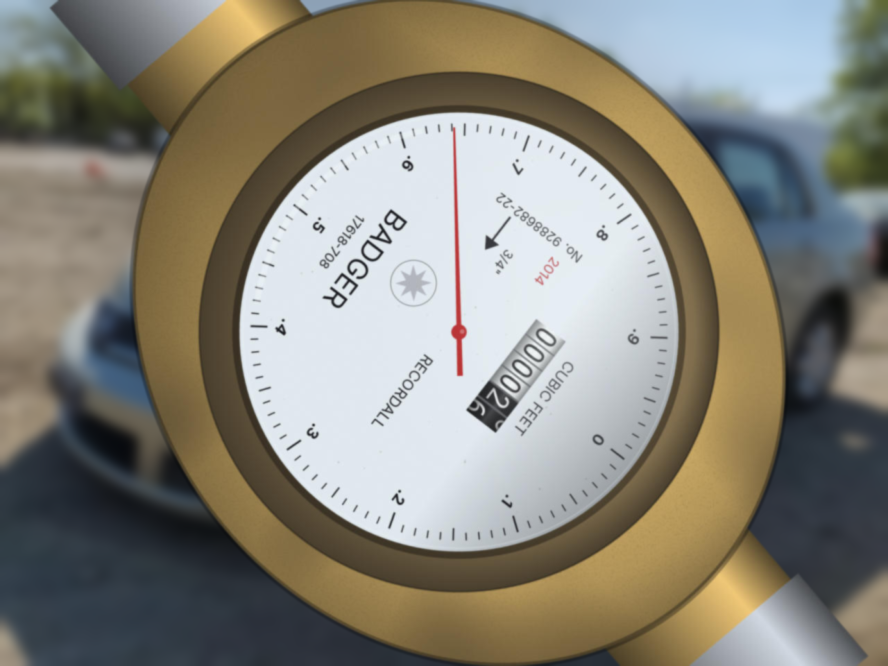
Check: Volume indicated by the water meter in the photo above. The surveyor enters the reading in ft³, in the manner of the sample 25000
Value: 25.64
